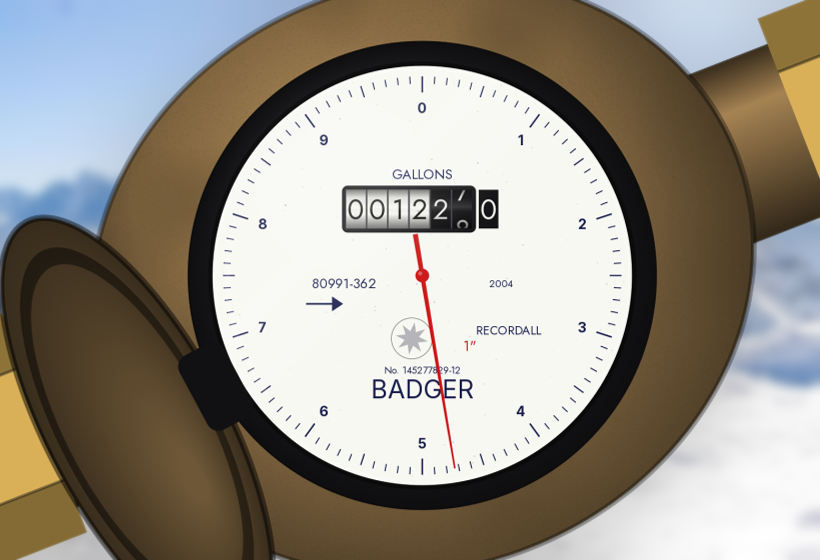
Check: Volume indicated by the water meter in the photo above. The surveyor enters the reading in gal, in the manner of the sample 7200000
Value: 12274.7
